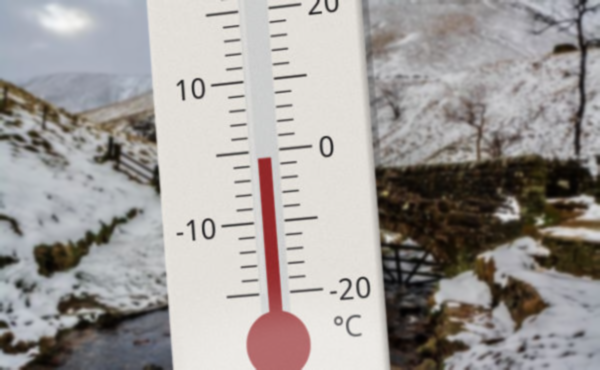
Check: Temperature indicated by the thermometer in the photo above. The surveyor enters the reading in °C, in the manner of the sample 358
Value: -1
